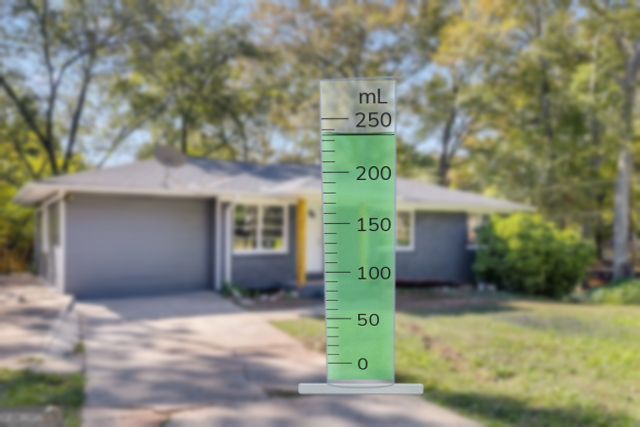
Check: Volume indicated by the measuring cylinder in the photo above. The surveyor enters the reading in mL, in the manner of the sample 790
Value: 235
